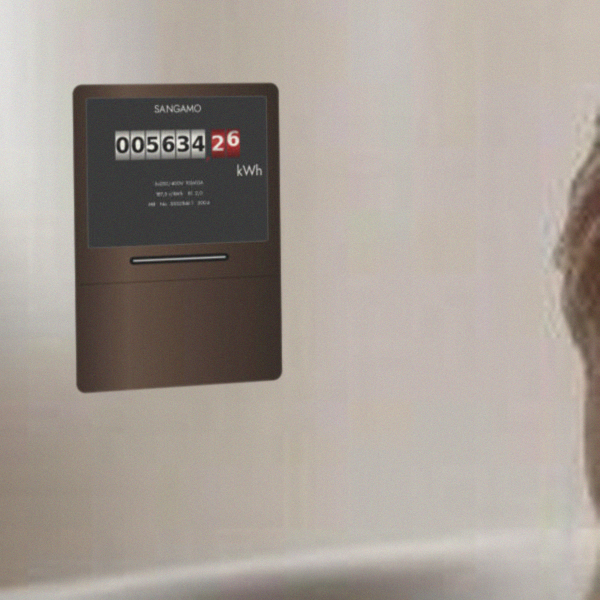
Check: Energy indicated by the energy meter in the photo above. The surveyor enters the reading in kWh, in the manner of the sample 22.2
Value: 5634.26
